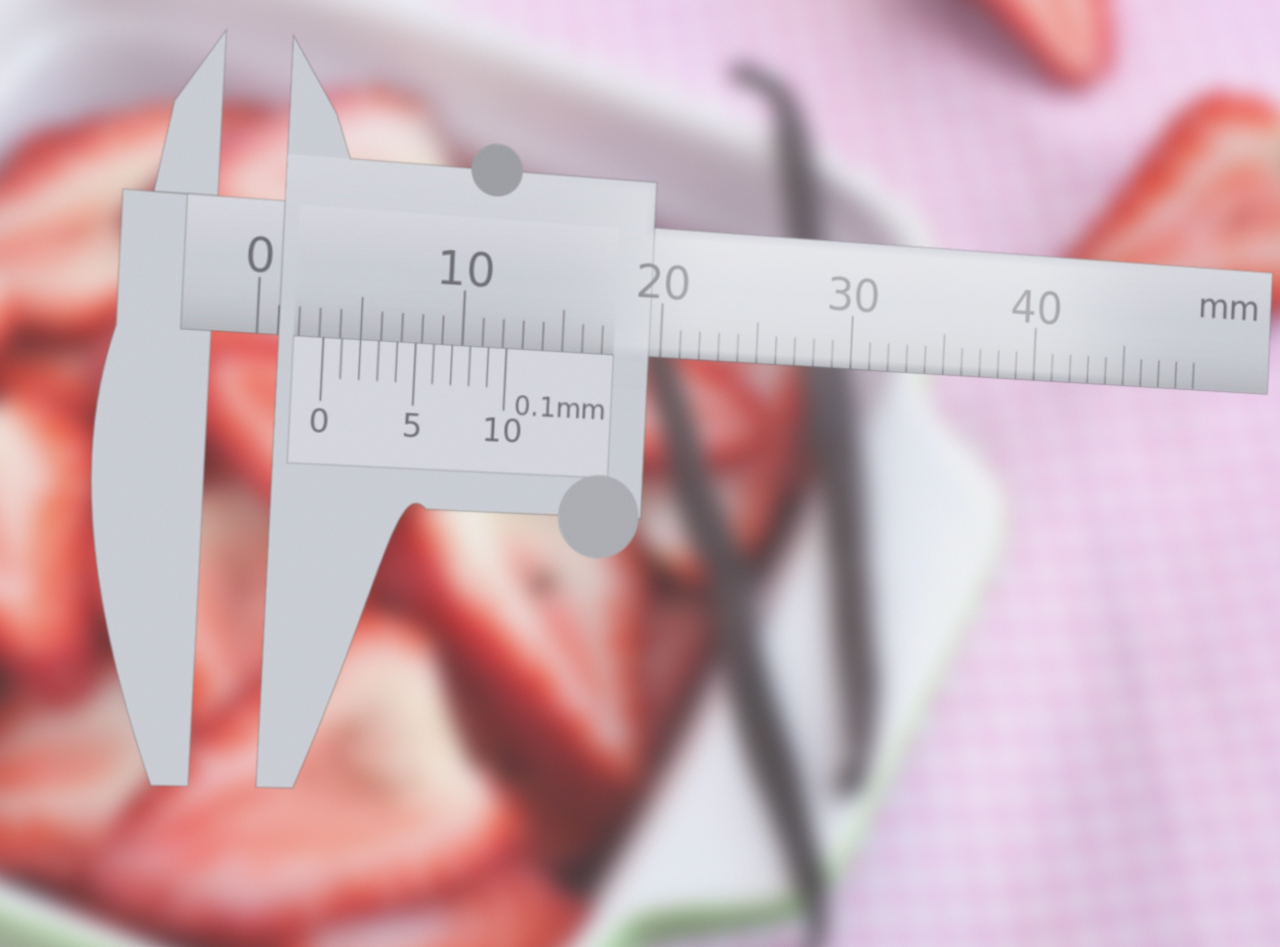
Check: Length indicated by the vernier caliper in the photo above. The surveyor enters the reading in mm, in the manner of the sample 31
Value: 3.2
